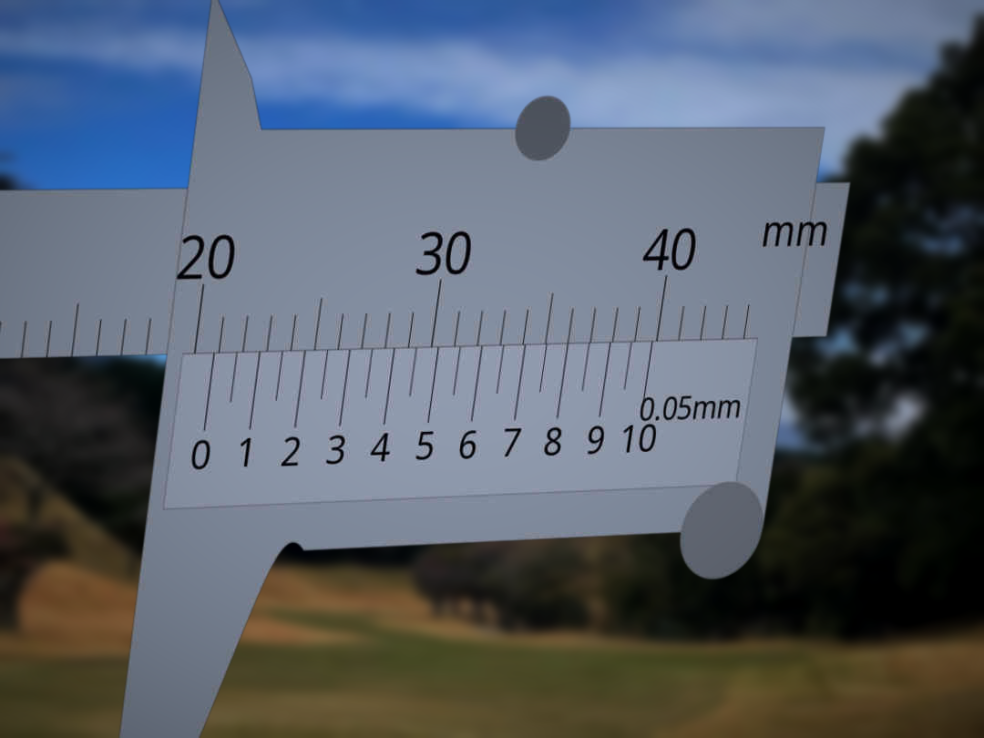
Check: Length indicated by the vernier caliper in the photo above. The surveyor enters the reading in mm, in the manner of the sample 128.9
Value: 20.8
